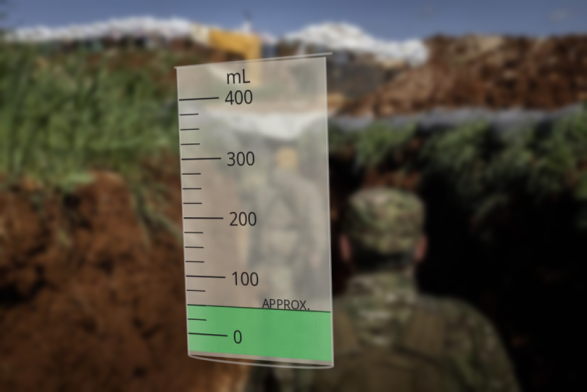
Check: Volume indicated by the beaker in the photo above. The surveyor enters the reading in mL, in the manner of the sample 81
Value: 50
